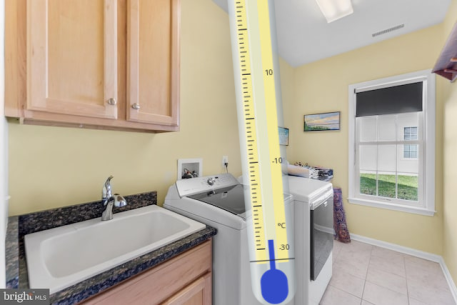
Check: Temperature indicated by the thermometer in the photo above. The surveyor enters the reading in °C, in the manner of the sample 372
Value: -28
